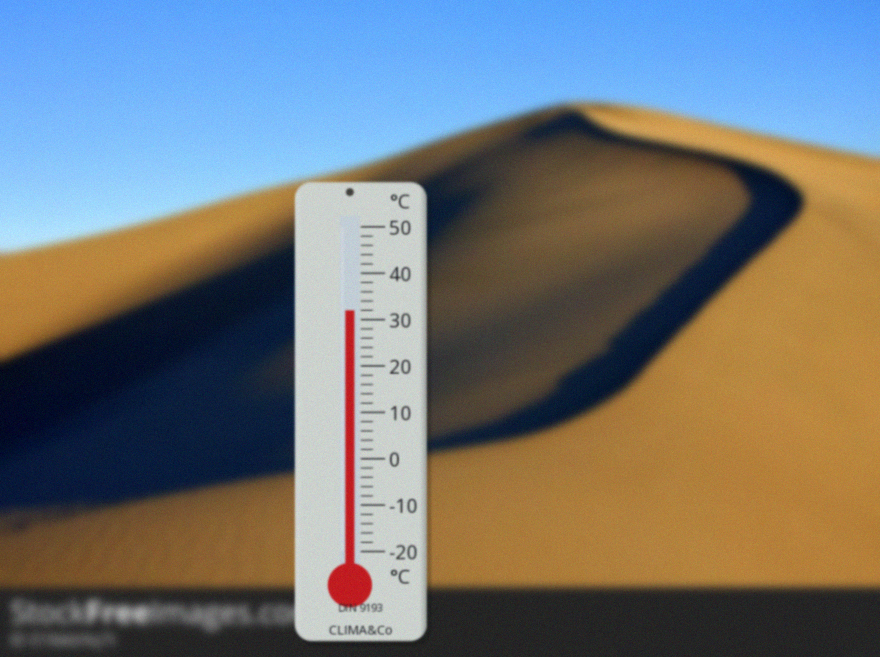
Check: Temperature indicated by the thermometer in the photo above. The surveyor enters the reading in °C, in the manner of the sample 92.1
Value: 32
